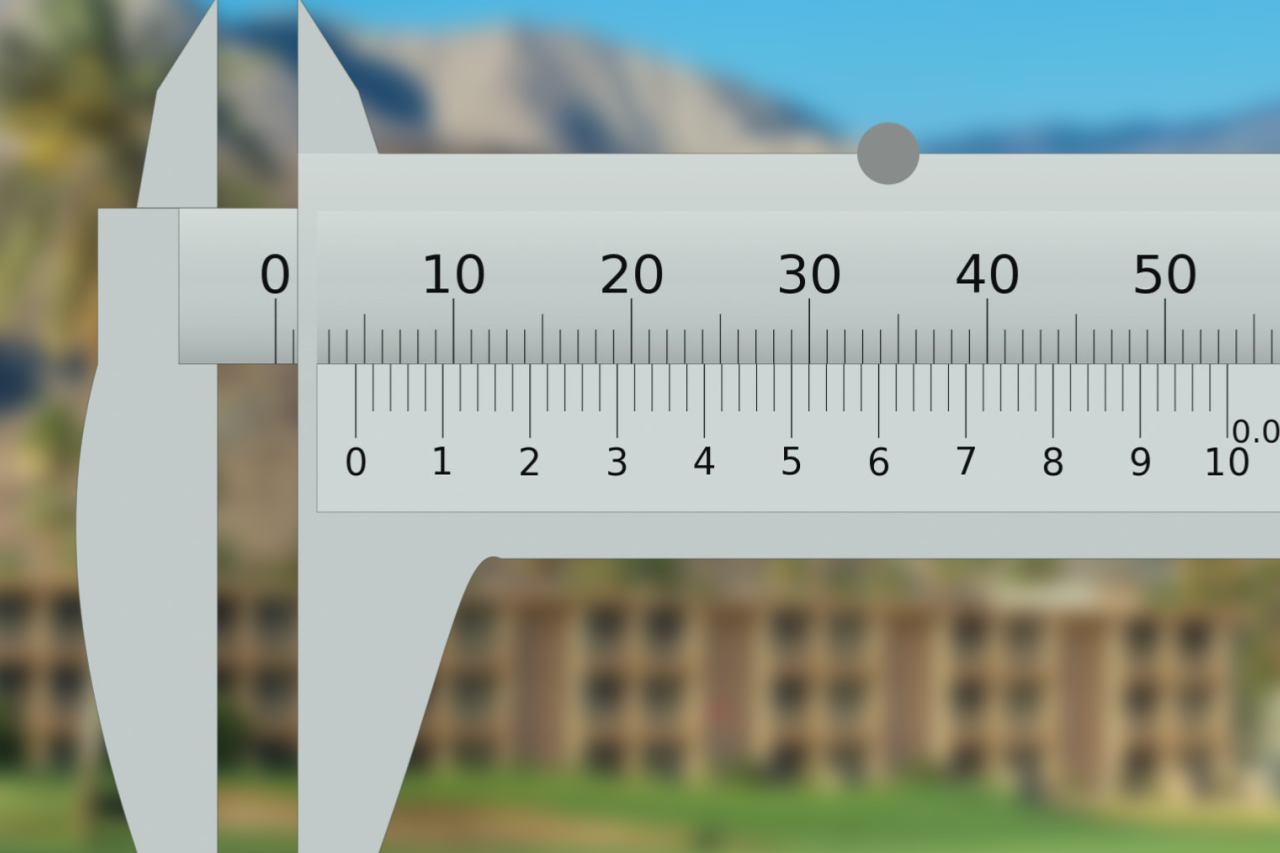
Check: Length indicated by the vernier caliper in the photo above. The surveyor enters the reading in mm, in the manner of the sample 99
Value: 4.5
